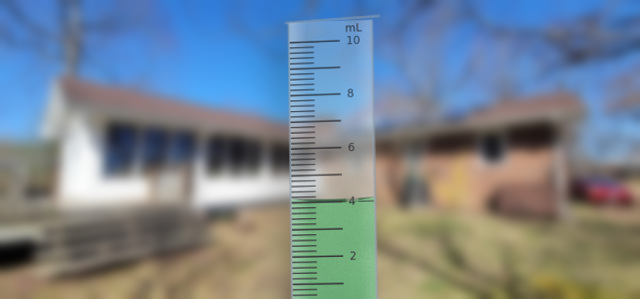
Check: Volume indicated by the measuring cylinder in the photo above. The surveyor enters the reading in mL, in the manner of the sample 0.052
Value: 4
